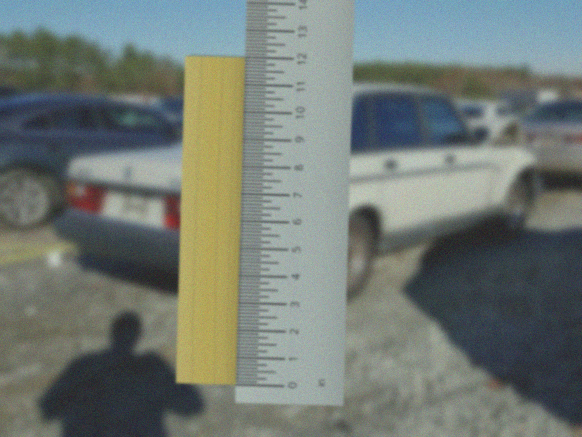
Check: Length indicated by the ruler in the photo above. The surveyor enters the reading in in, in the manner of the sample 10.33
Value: 12
